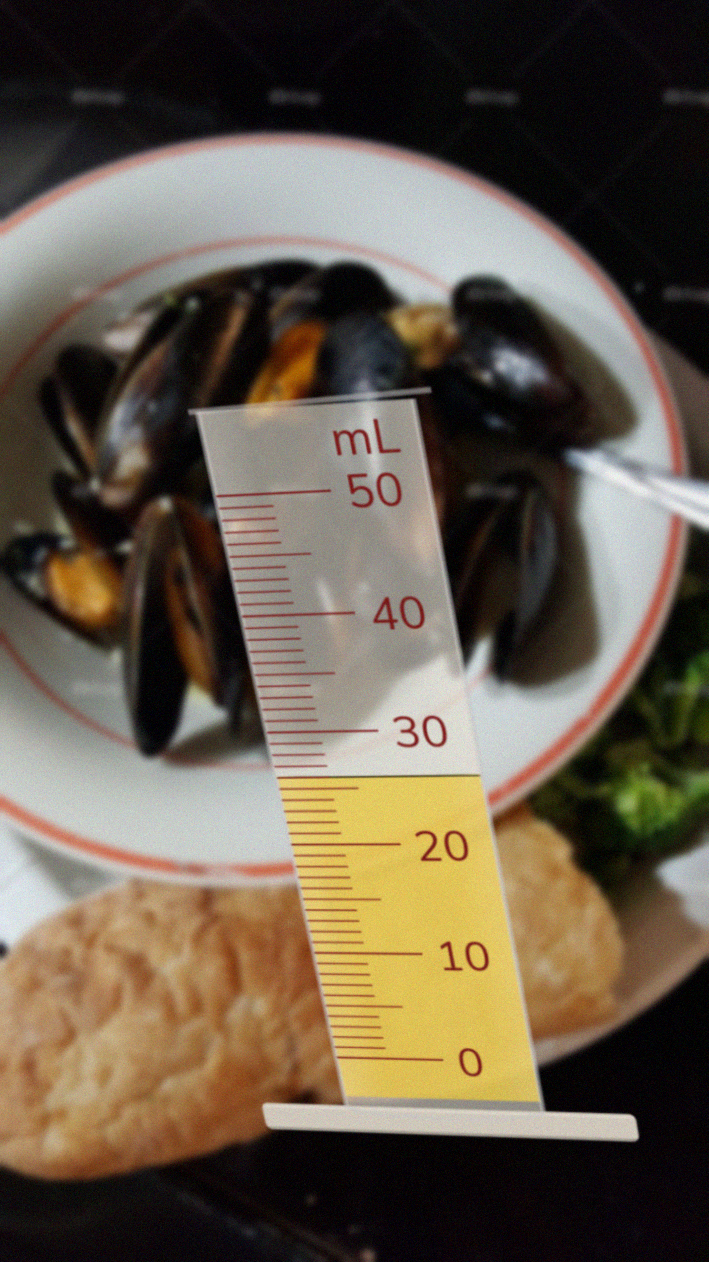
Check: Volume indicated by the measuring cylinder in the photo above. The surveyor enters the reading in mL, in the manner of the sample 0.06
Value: 26
